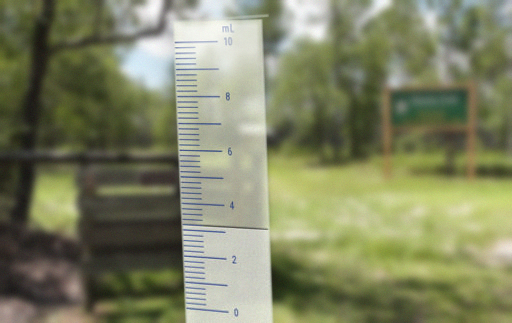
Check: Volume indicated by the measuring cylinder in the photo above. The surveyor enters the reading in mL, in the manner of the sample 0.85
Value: 3.2
